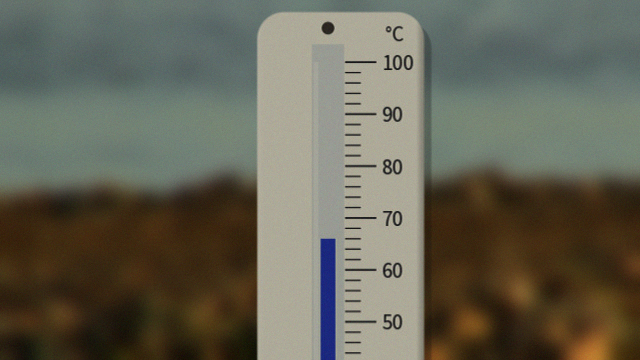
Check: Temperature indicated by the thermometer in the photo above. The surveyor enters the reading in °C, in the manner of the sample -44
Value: 66
